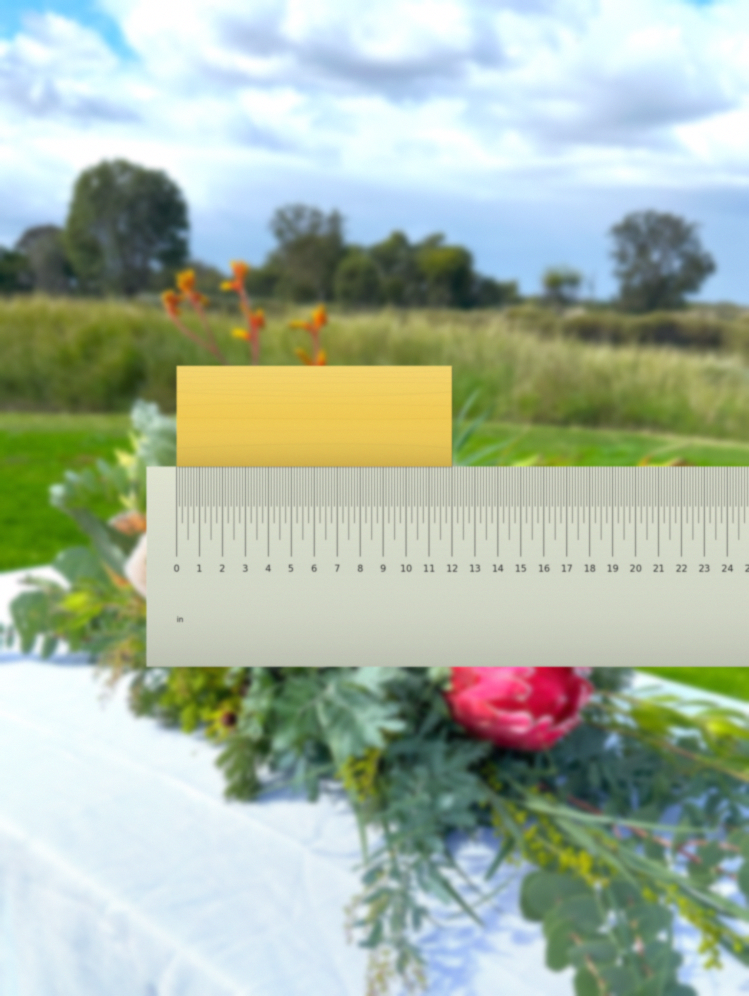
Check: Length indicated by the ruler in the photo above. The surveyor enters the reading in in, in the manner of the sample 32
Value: 12
